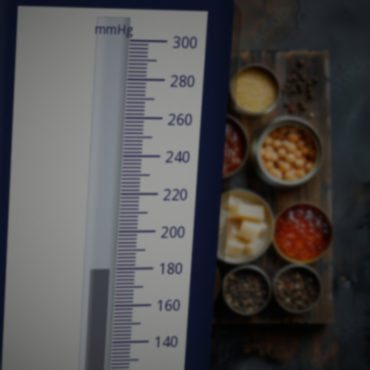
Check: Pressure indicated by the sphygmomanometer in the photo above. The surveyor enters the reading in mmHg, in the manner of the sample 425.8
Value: 180
